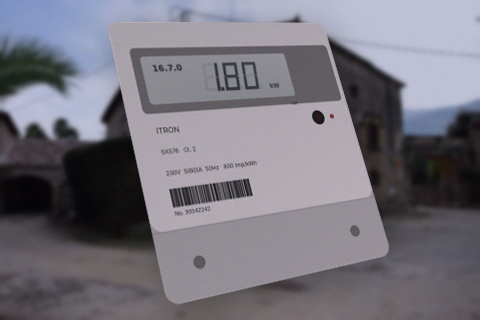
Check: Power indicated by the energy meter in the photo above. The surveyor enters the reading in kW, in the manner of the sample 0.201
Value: 1.80
